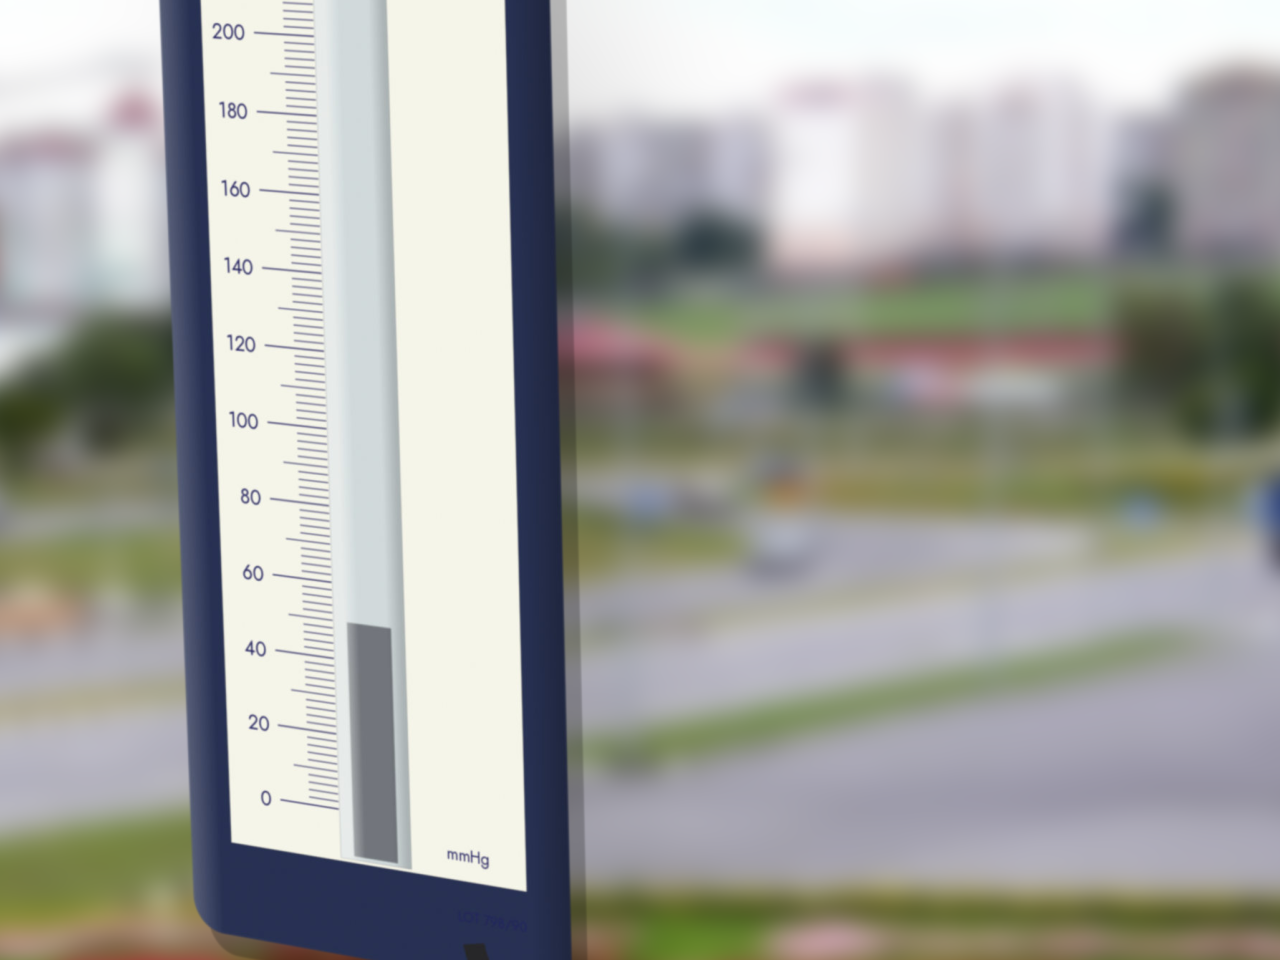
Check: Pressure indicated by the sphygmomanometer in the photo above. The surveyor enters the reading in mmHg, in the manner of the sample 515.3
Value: 50
